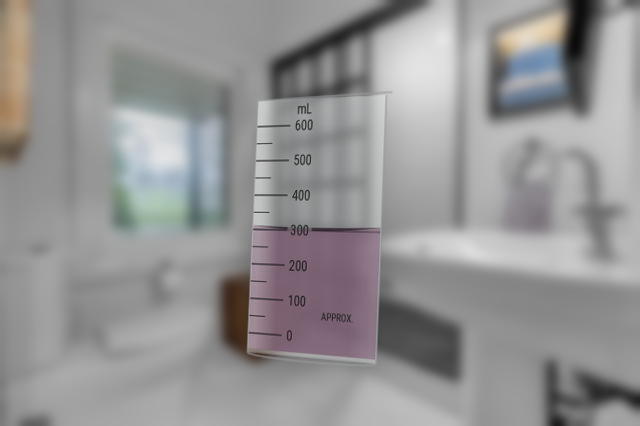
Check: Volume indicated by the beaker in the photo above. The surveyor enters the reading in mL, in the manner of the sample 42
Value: 300
